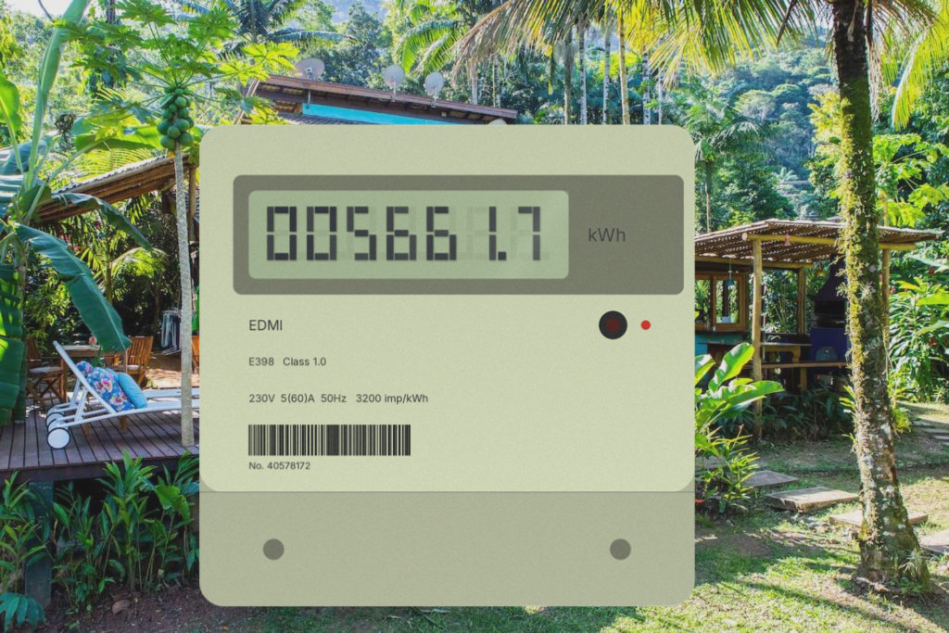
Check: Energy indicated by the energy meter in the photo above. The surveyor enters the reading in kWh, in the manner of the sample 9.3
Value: 5661.7
